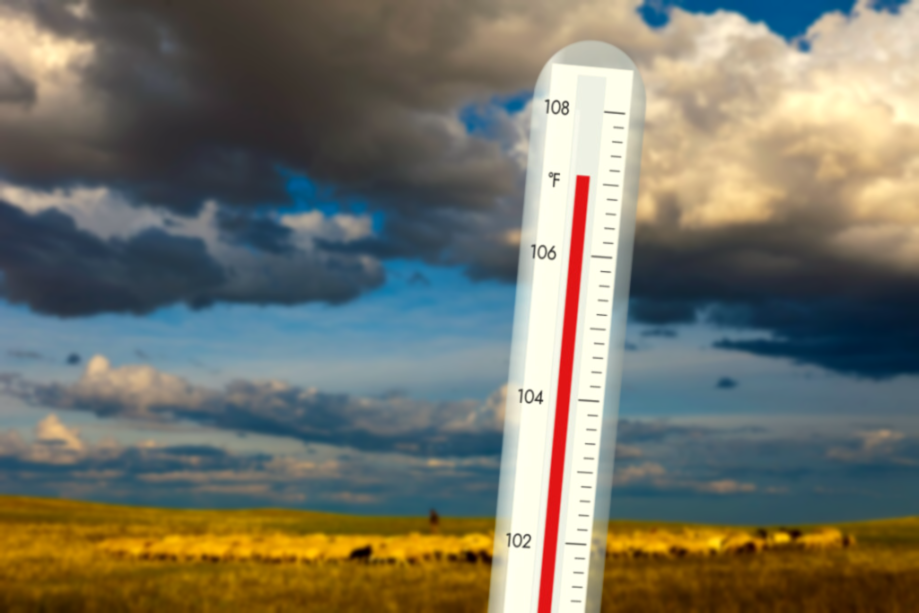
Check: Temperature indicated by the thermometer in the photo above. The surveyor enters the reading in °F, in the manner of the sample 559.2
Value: 107.1
